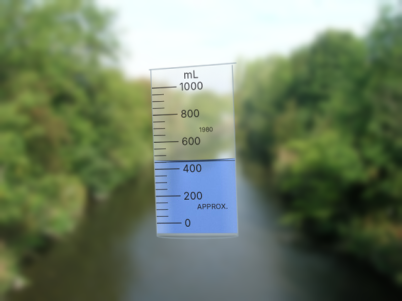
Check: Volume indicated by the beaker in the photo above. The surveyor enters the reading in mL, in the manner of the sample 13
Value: 450
